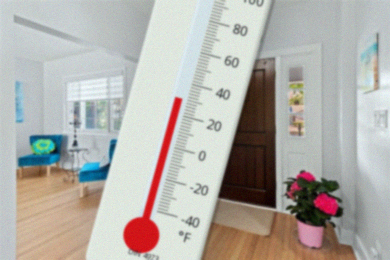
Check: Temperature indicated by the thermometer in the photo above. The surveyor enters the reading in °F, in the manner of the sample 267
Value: 30
